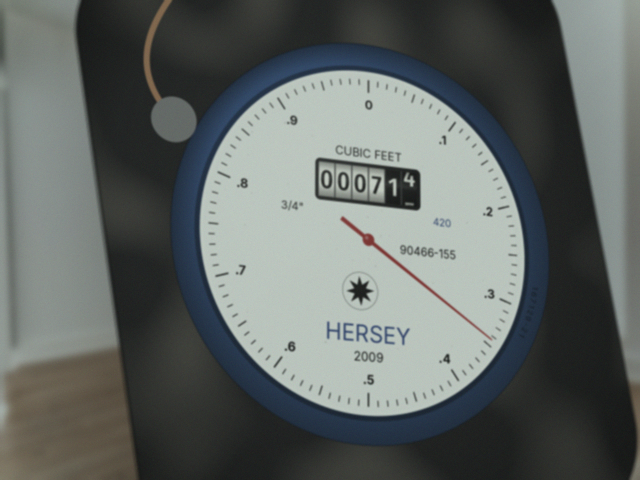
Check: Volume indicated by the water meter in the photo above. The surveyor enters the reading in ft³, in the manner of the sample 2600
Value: 714.34
